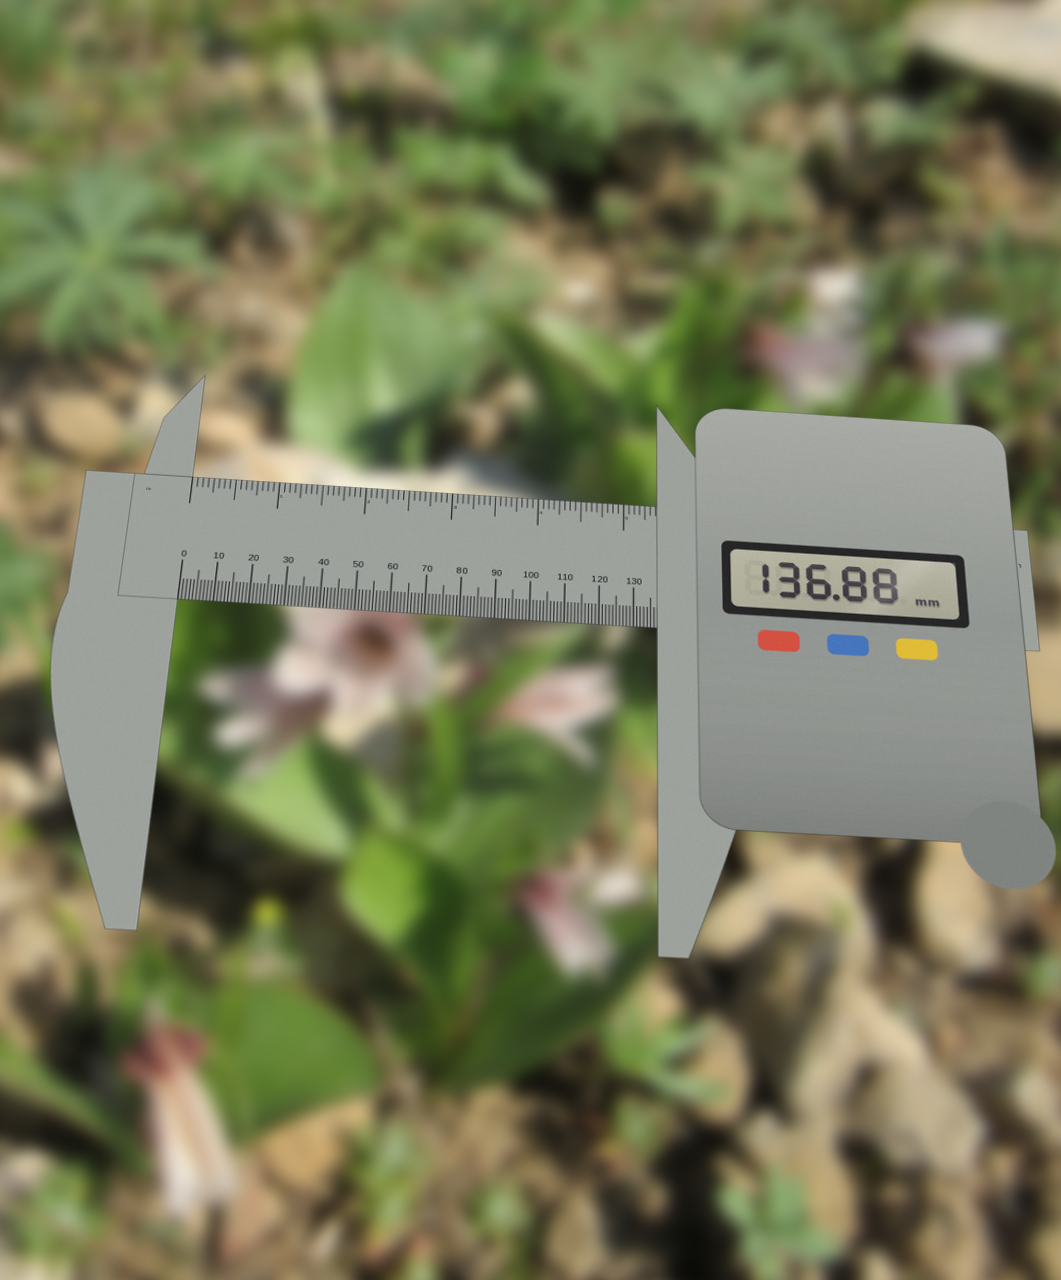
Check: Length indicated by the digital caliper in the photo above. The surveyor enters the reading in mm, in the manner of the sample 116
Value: 136.88
